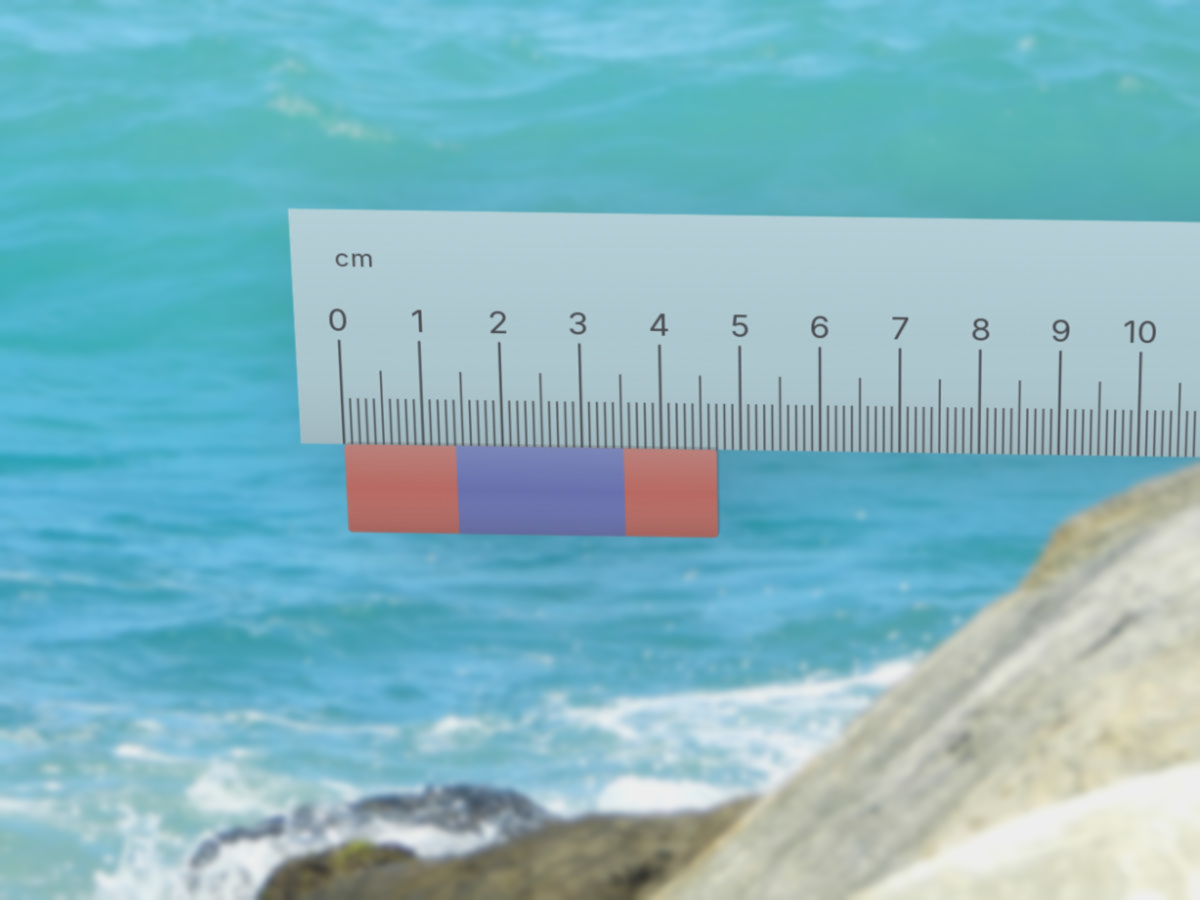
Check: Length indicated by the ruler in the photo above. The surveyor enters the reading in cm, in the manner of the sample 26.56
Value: 4.7
